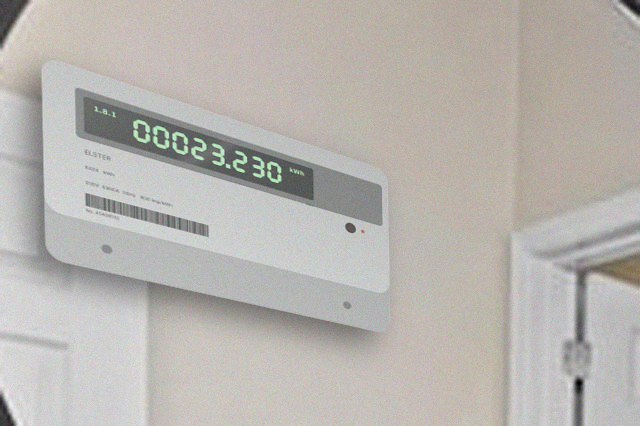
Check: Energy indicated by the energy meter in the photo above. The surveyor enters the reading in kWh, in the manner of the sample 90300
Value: 23.230
